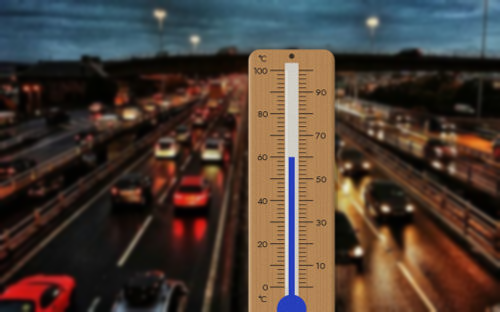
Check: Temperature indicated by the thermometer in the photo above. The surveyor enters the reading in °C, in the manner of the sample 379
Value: 60
